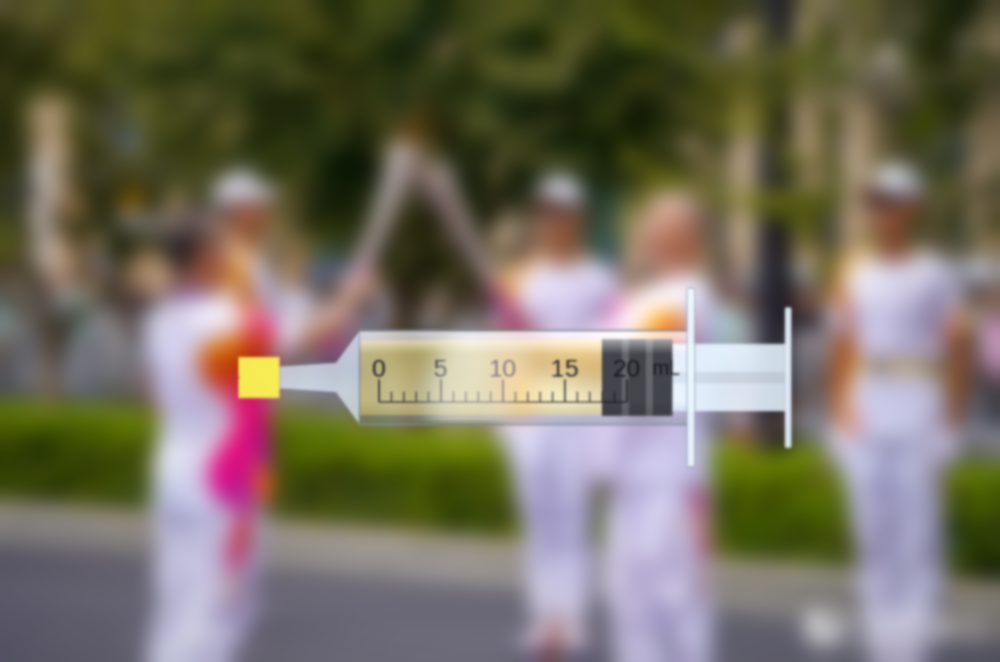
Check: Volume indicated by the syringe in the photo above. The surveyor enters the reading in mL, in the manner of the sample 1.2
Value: 18
